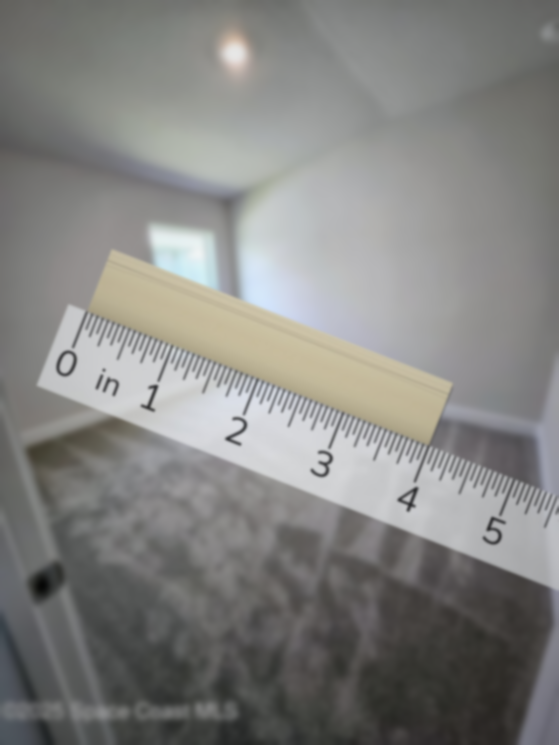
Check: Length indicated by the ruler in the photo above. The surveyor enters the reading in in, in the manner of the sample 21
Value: 4
